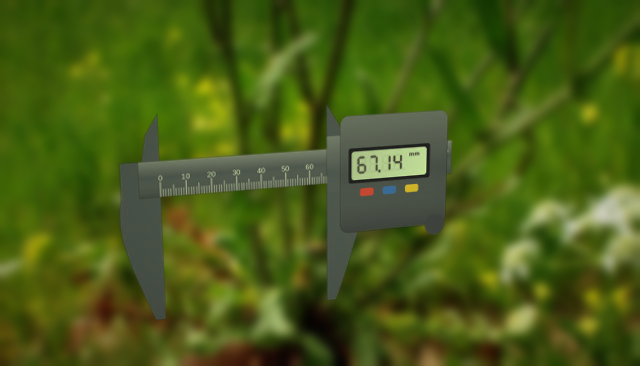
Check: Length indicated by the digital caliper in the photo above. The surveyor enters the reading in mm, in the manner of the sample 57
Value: 67.14
